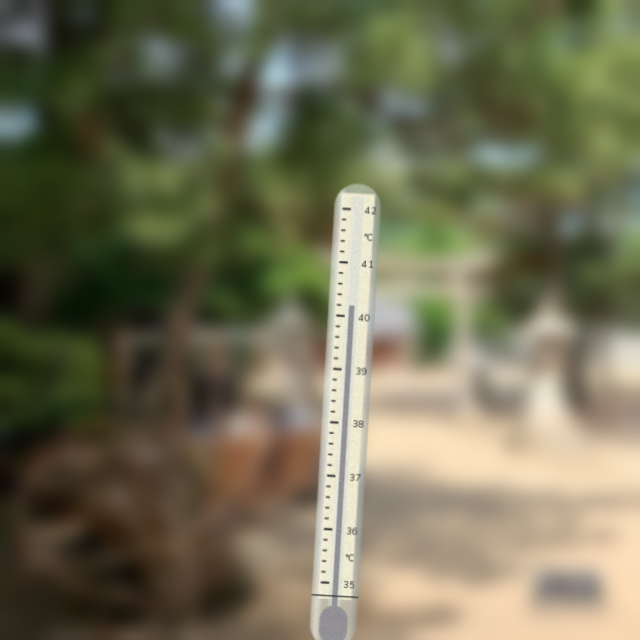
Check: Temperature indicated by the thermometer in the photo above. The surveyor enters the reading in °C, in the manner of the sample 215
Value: 40.2
